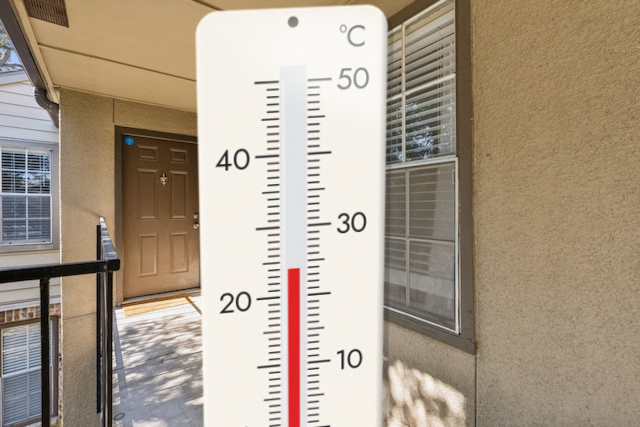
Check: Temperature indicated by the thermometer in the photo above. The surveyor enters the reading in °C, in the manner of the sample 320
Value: 24
